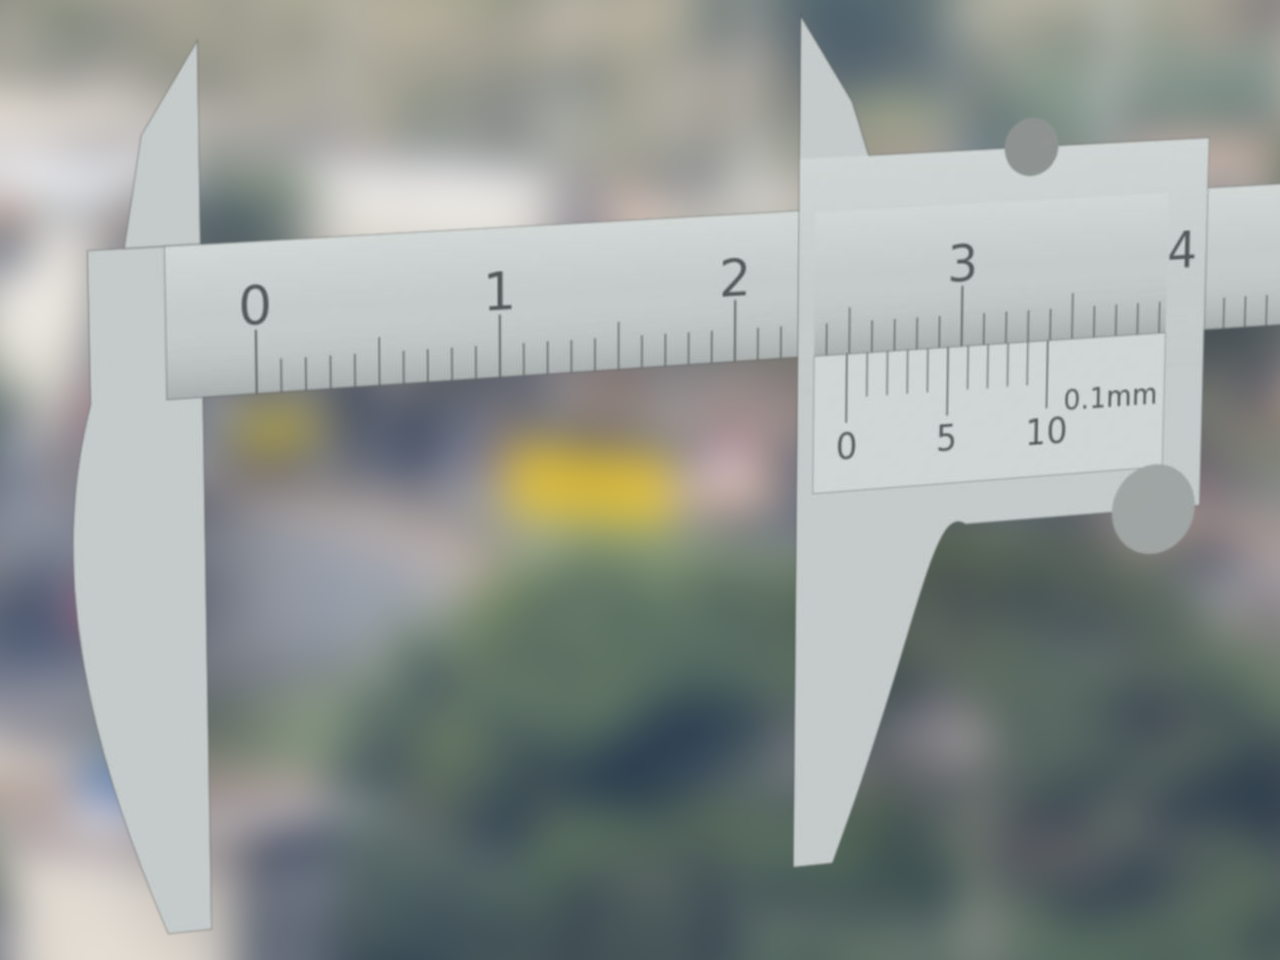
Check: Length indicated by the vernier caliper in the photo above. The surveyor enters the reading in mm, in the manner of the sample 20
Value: 24.9
